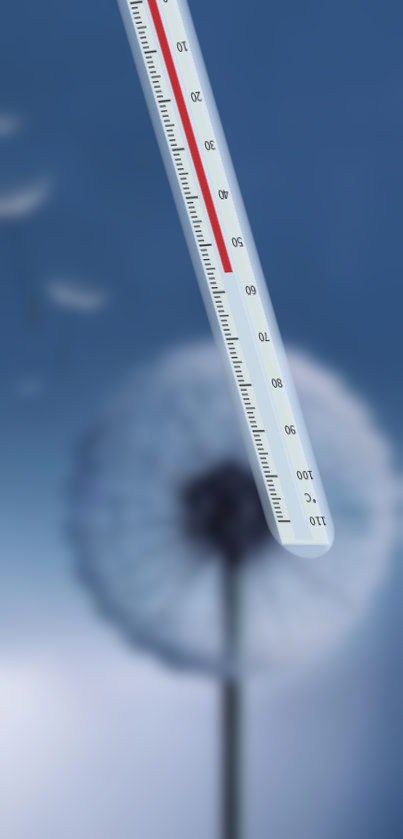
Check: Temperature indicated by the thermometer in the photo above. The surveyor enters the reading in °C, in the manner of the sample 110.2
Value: 56
